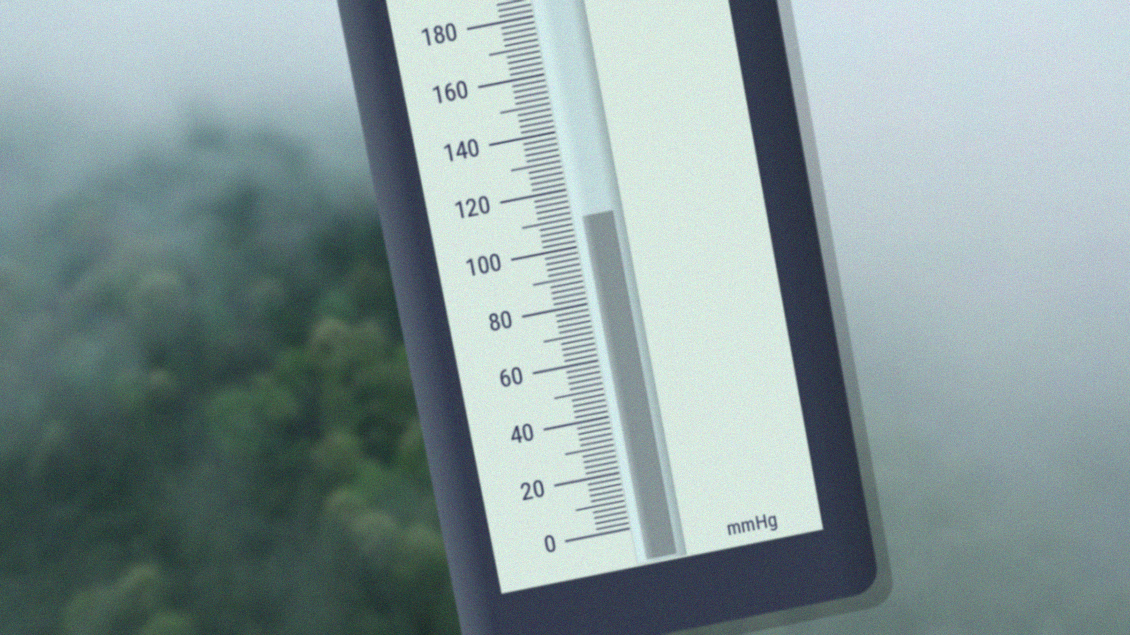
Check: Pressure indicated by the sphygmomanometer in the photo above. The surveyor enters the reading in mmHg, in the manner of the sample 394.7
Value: 110
